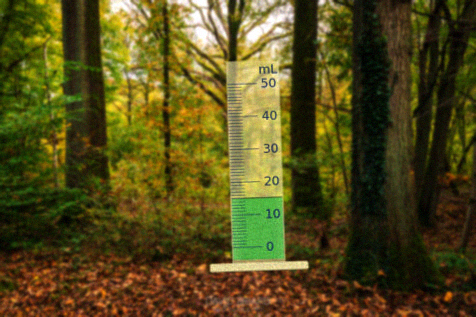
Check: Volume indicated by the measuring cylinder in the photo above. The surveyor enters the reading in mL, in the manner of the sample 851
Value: 15
